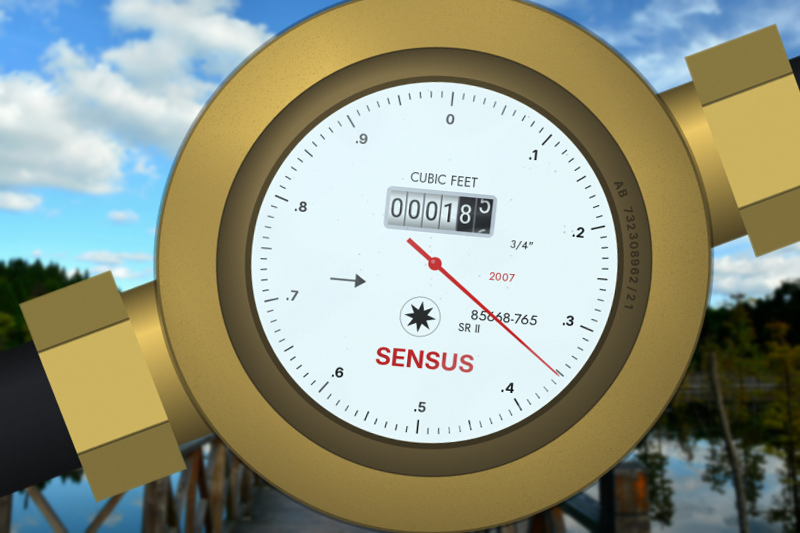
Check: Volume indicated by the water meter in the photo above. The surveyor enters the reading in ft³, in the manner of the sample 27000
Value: 185.35
